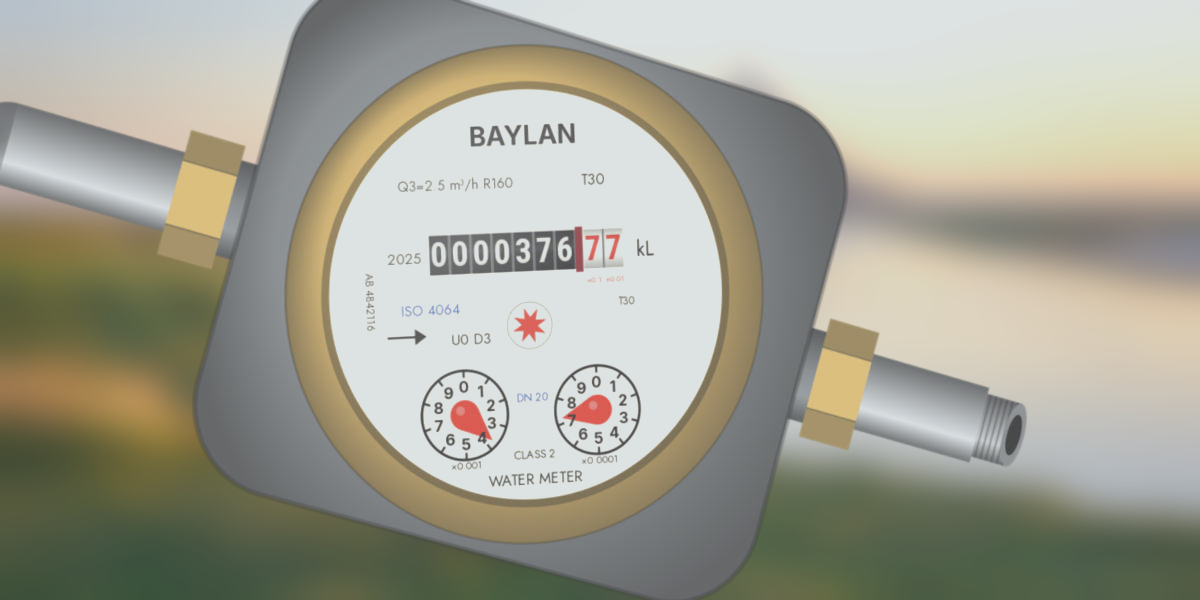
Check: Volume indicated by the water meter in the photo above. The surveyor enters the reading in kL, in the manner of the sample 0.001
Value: 376.7737
